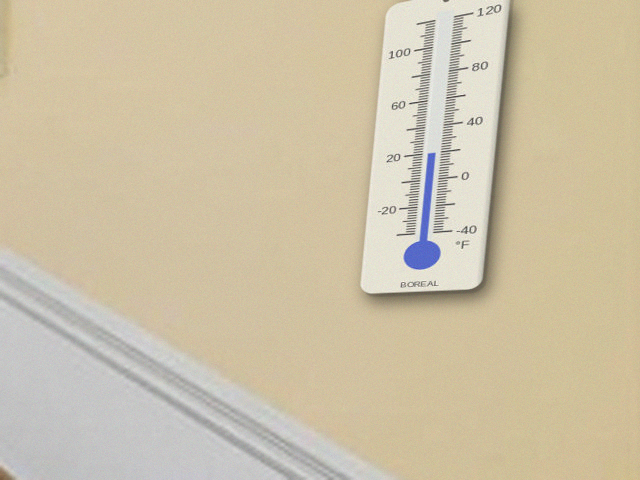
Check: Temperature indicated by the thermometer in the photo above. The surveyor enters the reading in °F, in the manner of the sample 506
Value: 20
